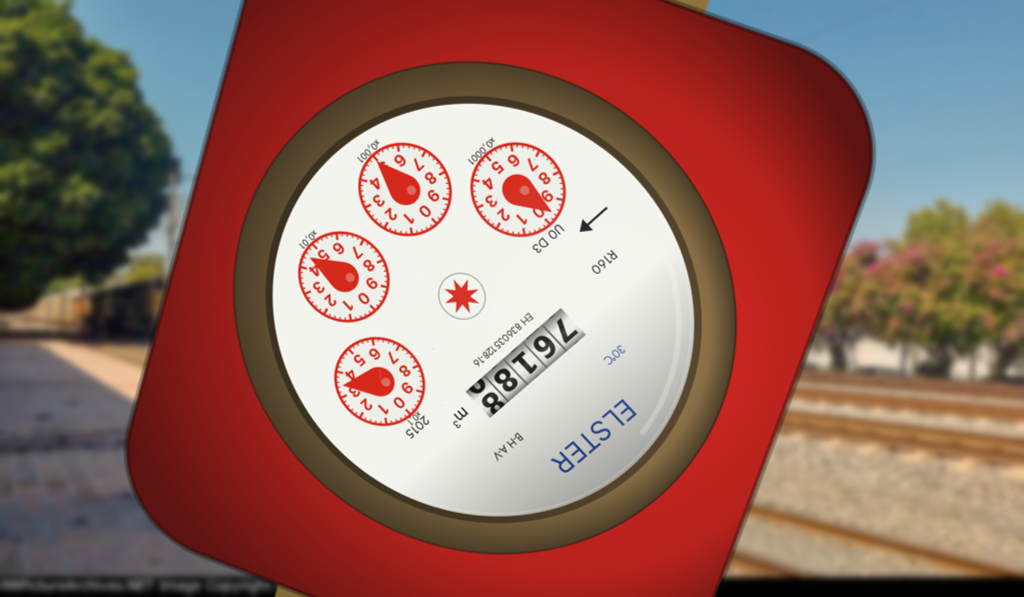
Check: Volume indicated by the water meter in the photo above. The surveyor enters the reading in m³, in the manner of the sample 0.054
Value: 76188.3449
